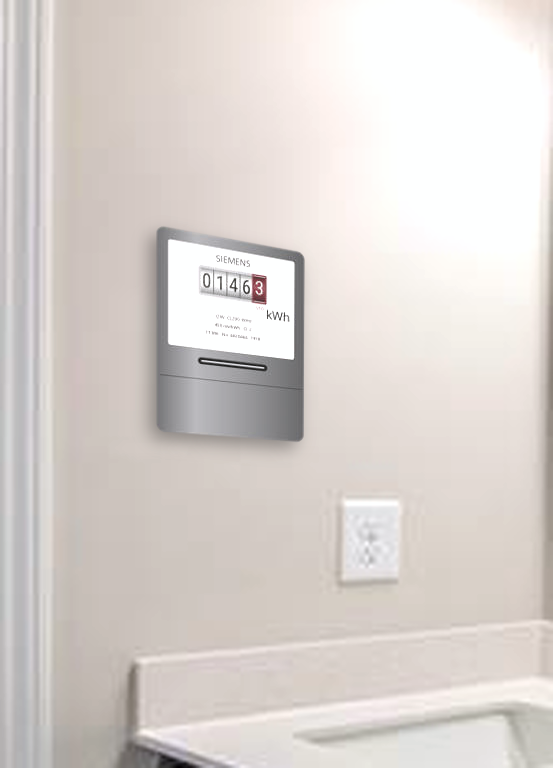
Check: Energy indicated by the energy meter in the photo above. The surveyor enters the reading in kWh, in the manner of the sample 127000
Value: 146.3
